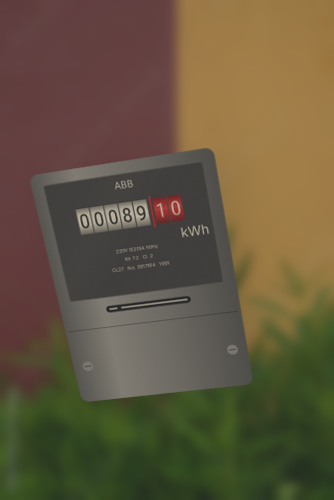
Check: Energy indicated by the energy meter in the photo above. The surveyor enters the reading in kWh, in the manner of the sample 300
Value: 89.10
